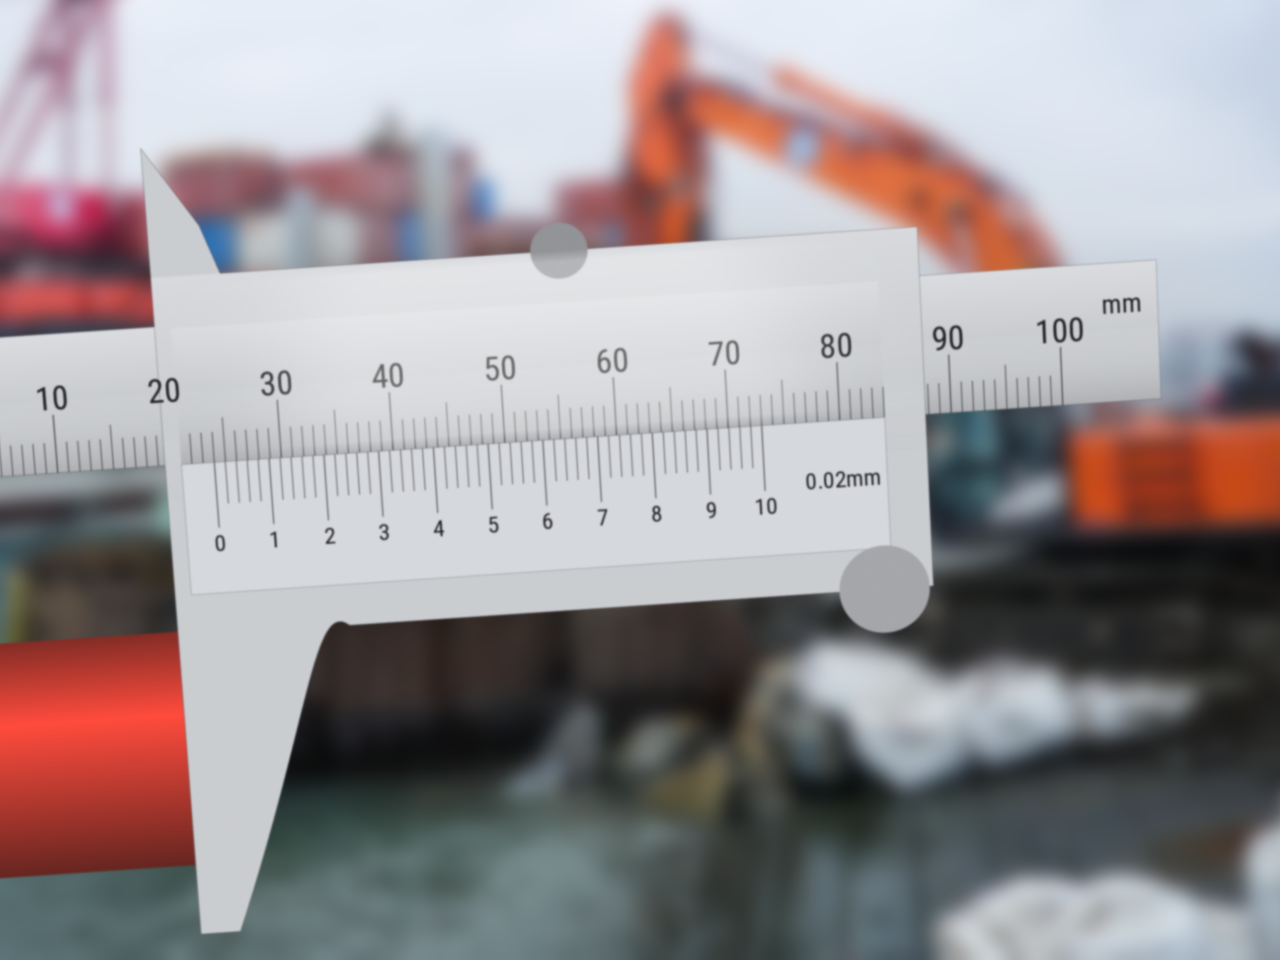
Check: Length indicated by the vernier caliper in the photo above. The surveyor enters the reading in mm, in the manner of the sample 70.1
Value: 24.0
